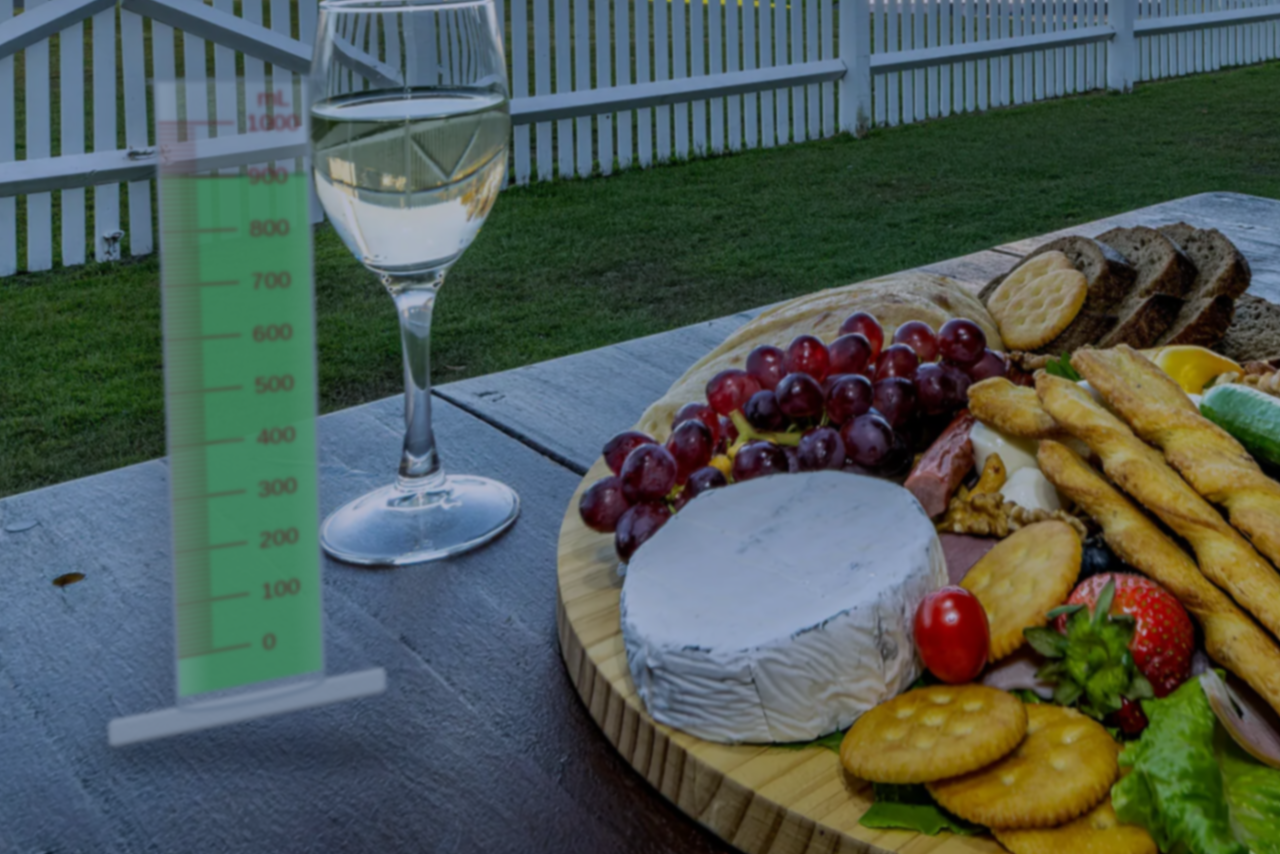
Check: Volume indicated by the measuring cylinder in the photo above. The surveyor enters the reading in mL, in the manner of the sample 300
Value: 900
